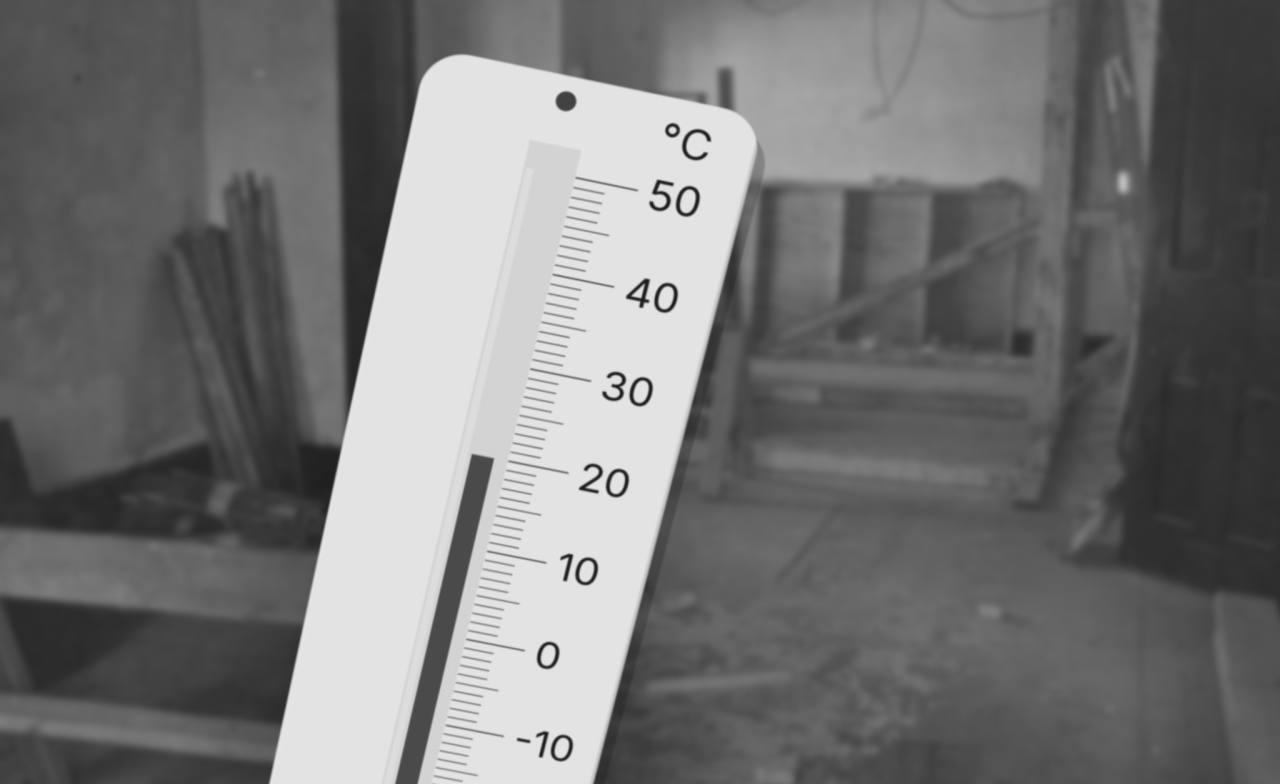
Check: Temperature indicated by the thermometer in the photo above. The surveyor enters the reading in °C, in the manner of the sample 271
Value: 20
